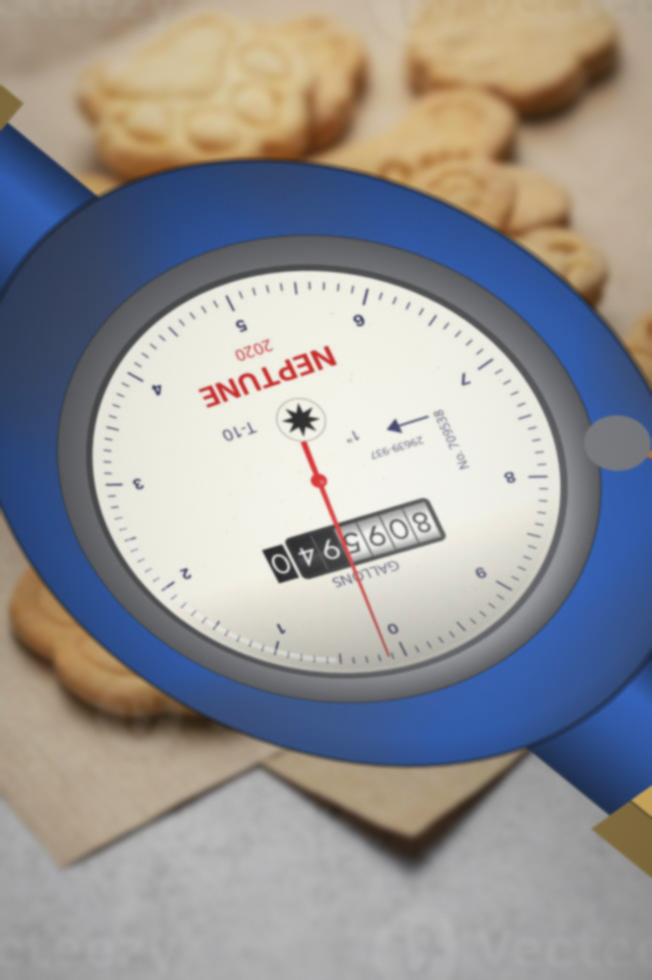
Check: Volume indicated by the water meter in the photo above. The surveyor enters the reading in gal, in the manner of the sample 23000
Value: 8095940.1
